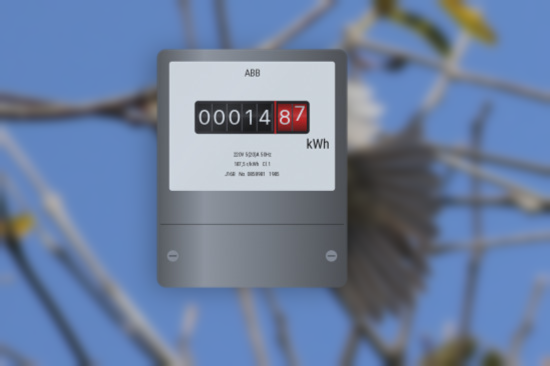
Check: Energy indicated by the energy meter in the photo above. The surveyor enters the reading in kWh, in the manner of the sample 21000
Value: 14.87
